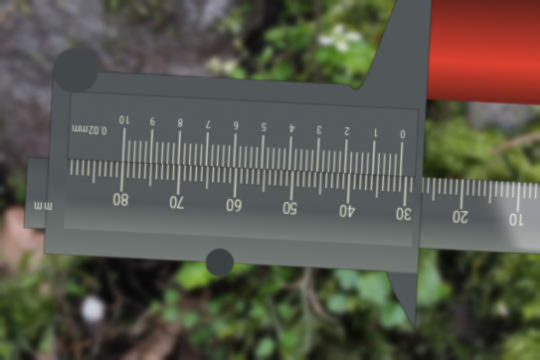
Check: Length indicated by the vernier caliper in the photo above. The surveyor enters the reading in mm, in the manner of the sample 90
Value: 31.0
